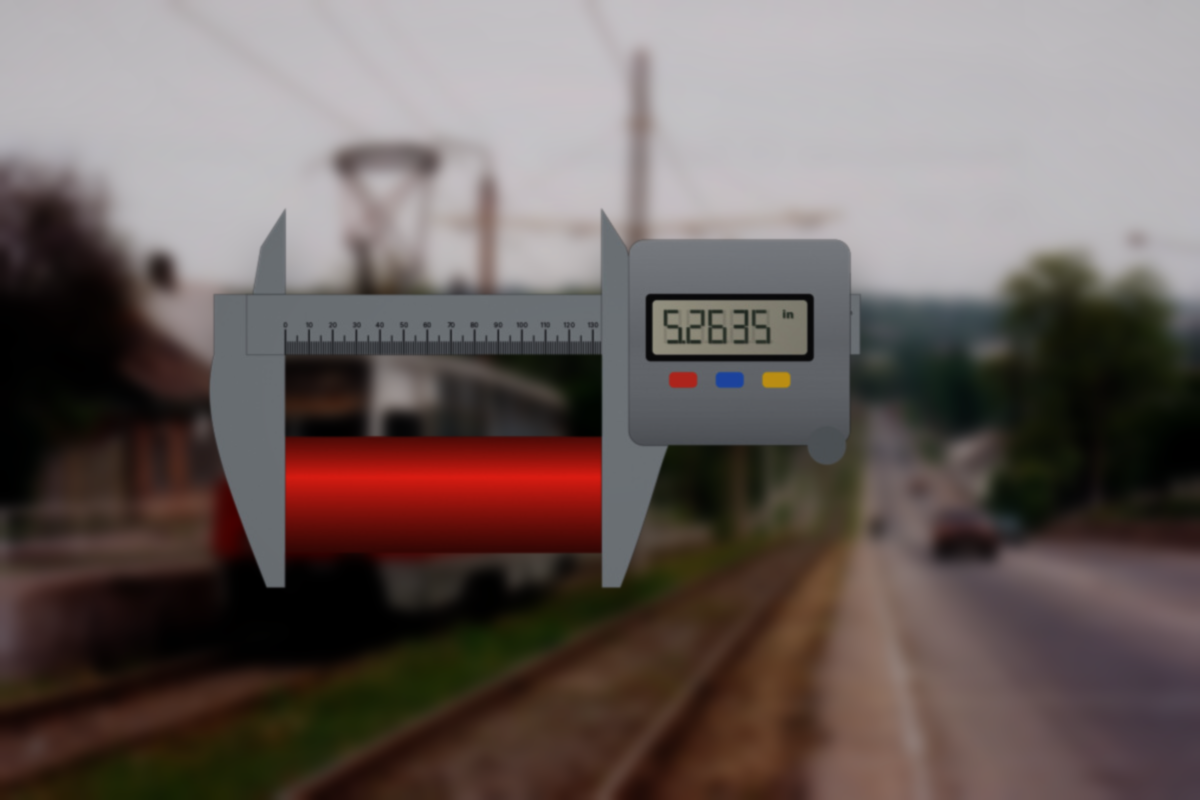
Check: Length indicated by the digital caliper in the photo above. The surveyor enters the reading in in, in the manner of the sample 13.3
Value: 5.2635
